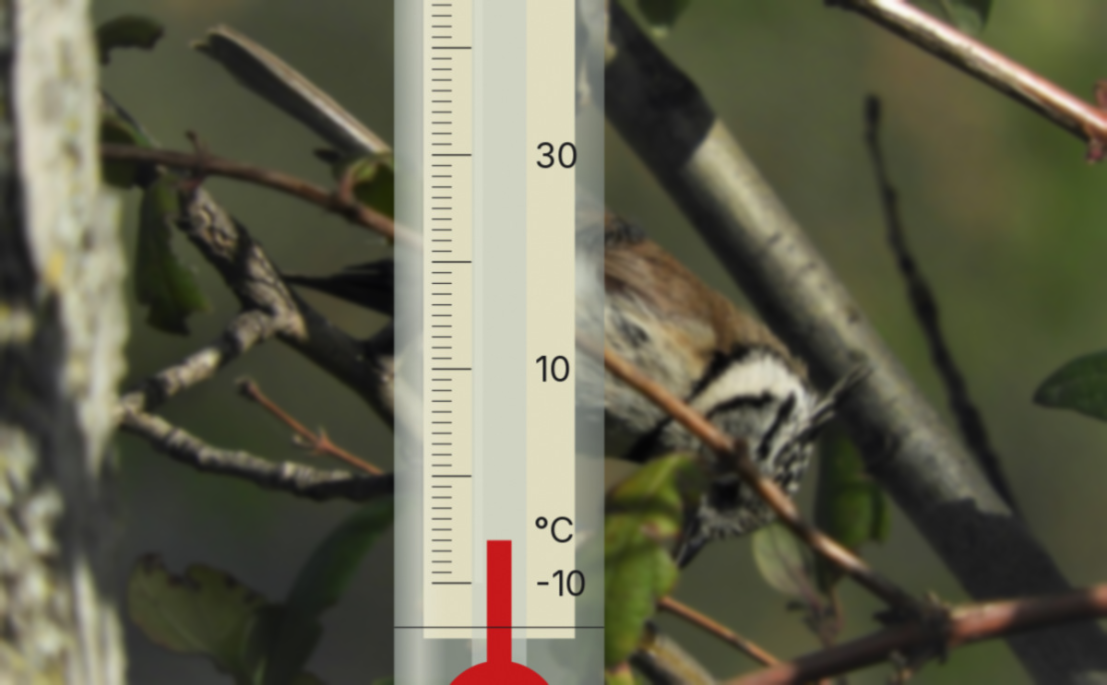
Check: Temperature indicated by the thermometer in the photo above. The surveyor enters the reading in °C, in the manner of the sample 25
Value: -6
